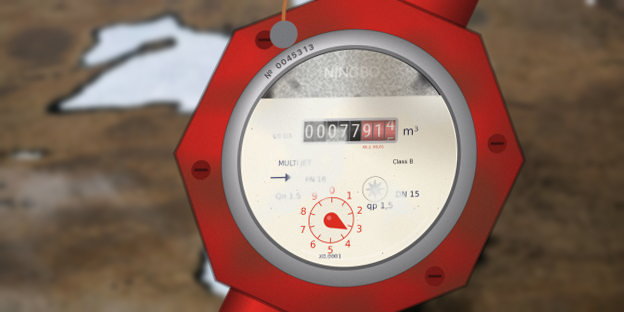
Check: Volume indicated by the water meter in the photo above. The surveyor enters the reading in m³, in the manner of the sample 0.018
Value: 77.9143
